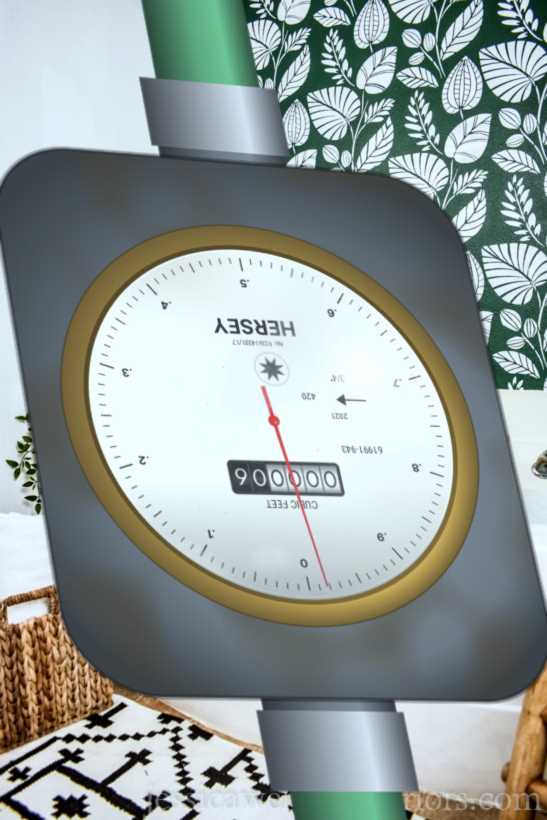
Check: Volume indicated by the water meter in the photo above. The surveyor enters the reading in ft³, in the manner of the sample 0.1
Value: 5.98
